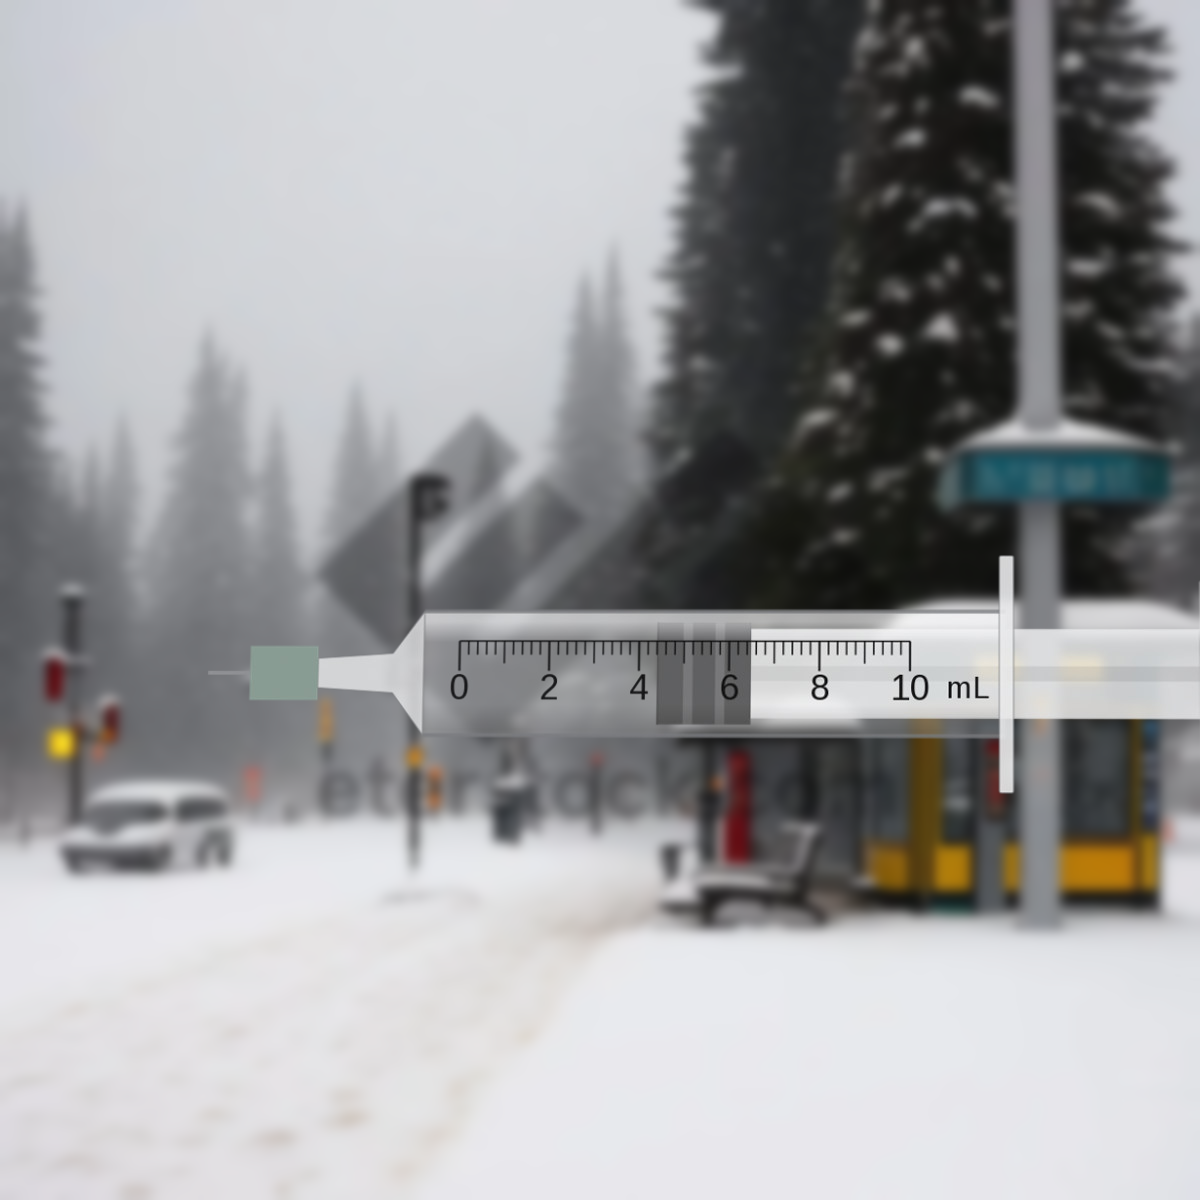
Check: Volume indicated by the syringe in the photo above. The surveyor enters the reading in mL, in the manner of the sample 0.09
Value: 4.4
